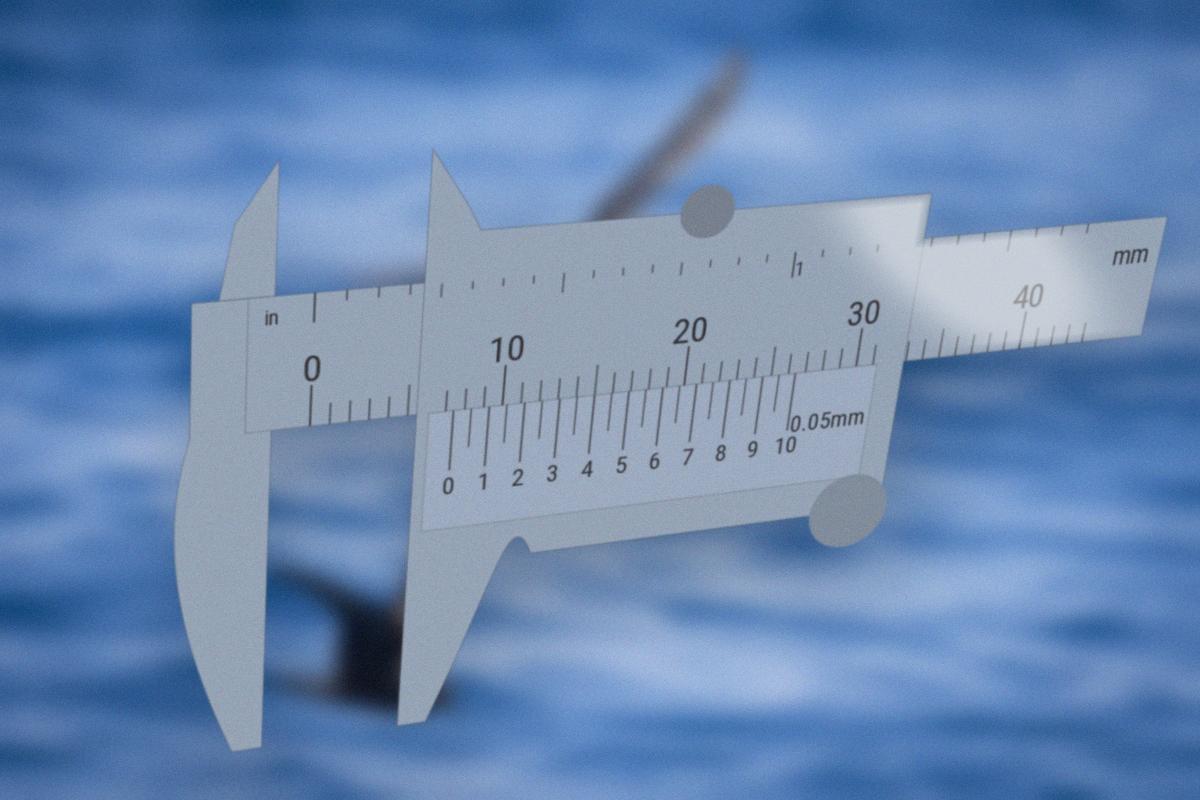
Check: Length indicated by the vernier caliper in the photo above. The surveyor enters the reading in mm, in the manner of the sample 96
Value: 7.4
